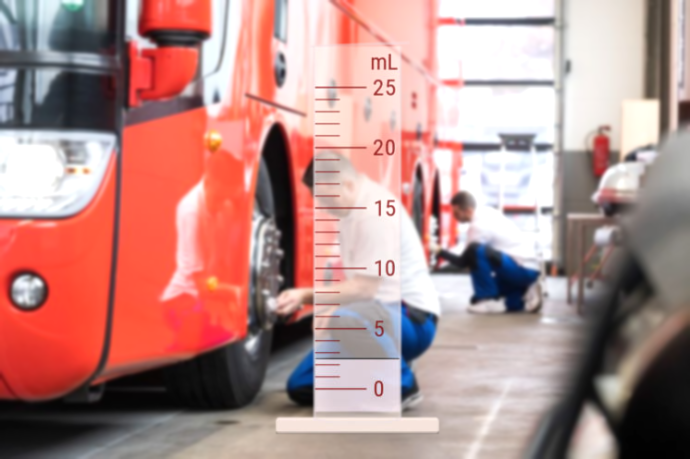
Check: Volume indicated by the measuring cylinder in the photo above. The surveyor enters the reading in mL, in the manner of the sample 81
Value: 2.5
